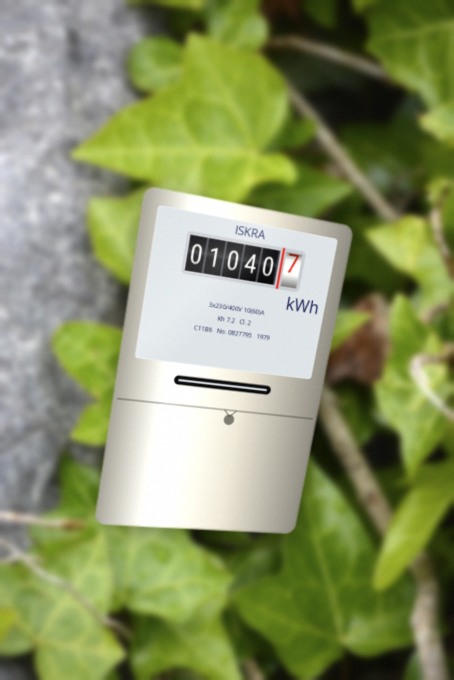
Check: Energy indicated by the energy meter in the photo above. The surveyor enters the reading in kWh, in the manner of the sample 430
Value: 1040.7
